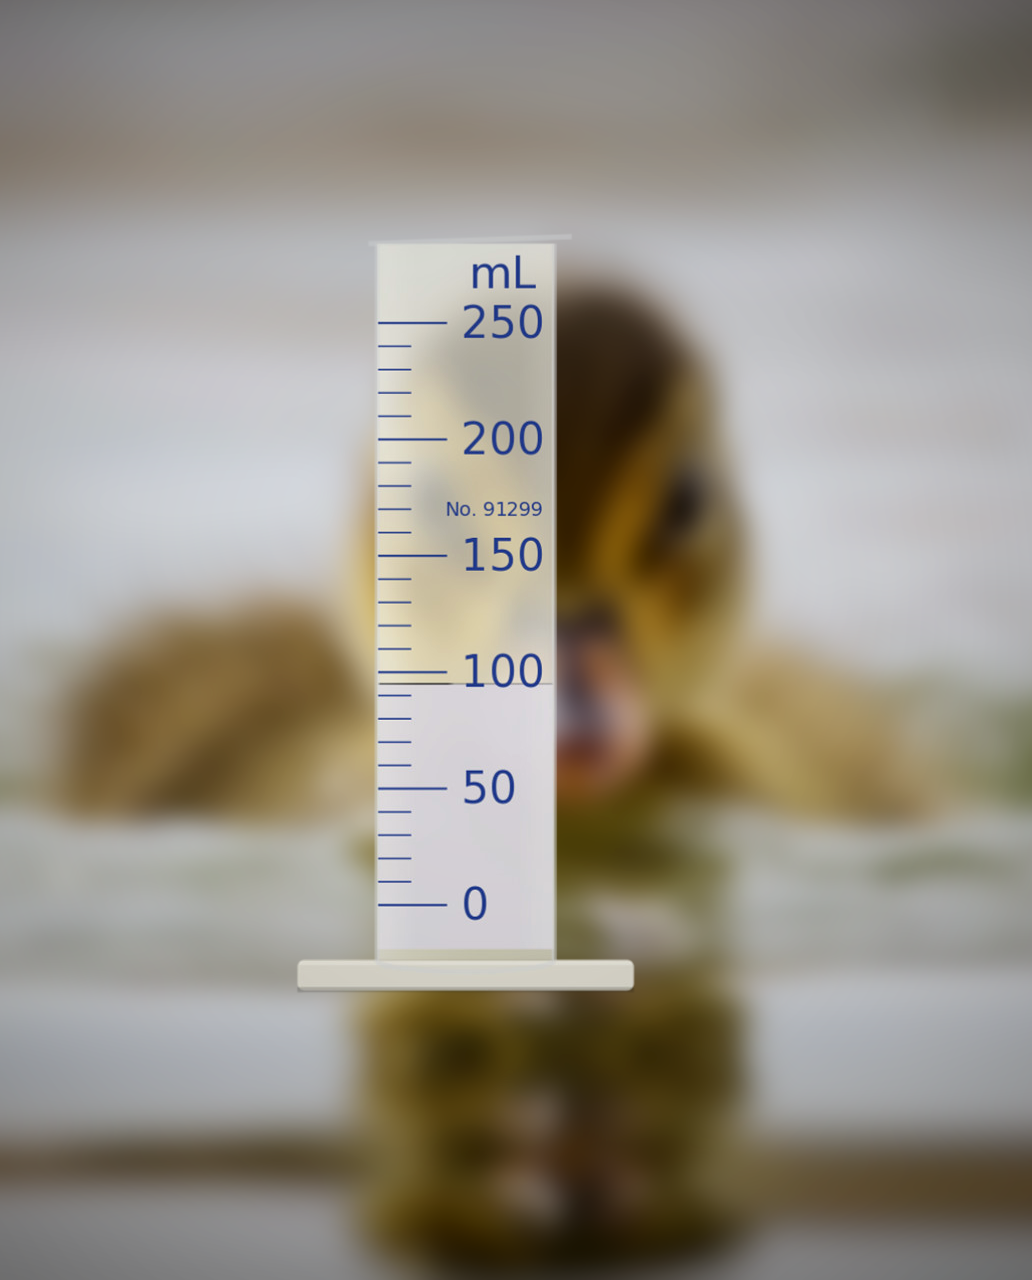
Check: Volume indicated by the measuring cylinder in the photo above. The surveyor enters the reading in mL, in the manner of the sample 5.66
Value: 95
